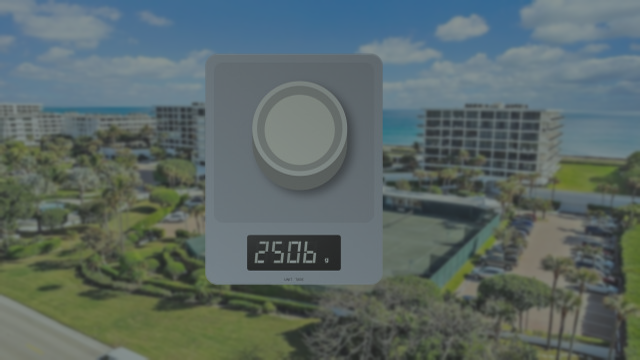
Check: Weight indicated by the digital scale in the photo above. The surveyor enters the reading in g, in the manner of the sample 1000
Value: 2506
